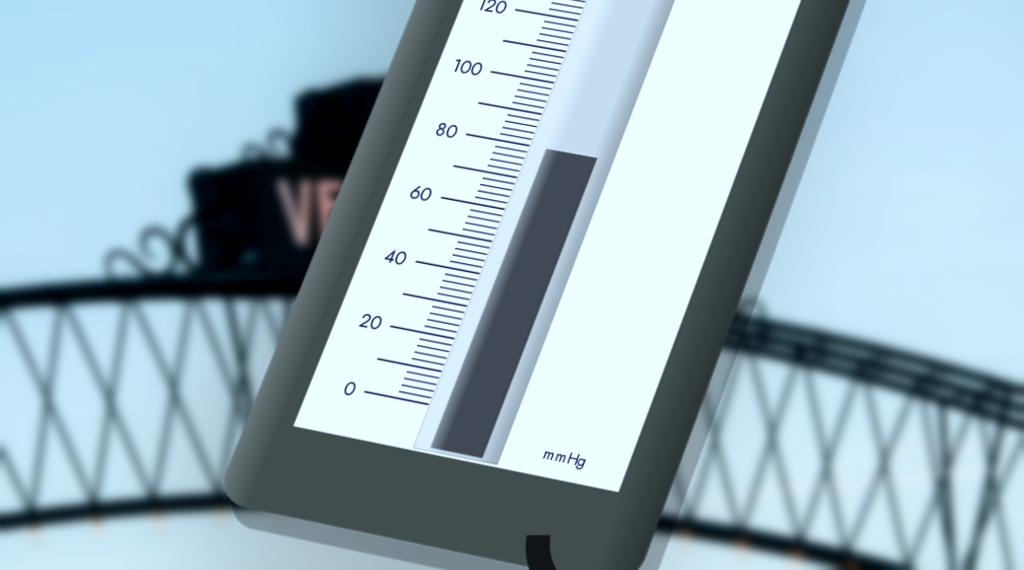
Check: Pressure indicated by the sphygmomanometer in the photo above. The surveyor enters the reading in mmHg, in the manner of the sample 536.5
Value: 80
